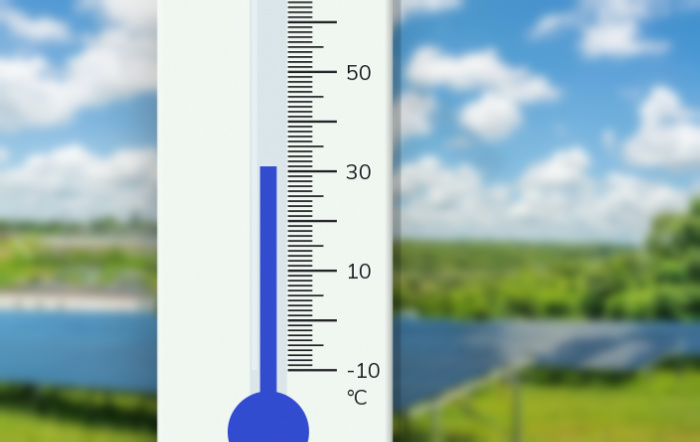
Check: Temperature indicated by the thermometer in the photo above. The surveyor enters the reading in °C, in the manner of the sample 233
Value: 31
